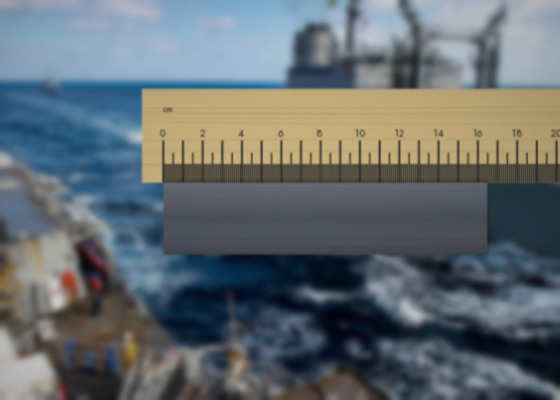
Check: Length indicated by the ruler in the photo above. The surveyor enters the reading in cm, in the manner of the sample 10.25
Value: 16.5
